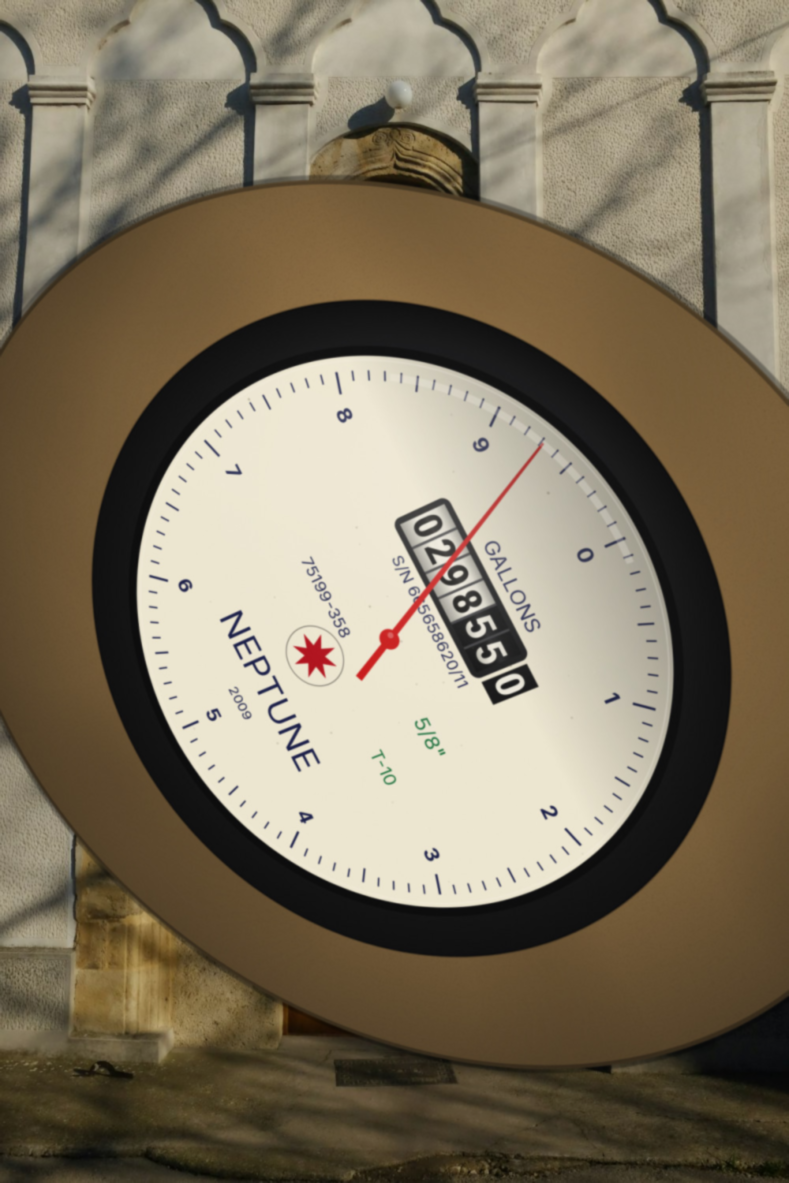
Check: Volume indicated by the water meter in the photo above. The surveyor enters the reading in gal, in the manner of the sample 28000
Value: 298549.3
